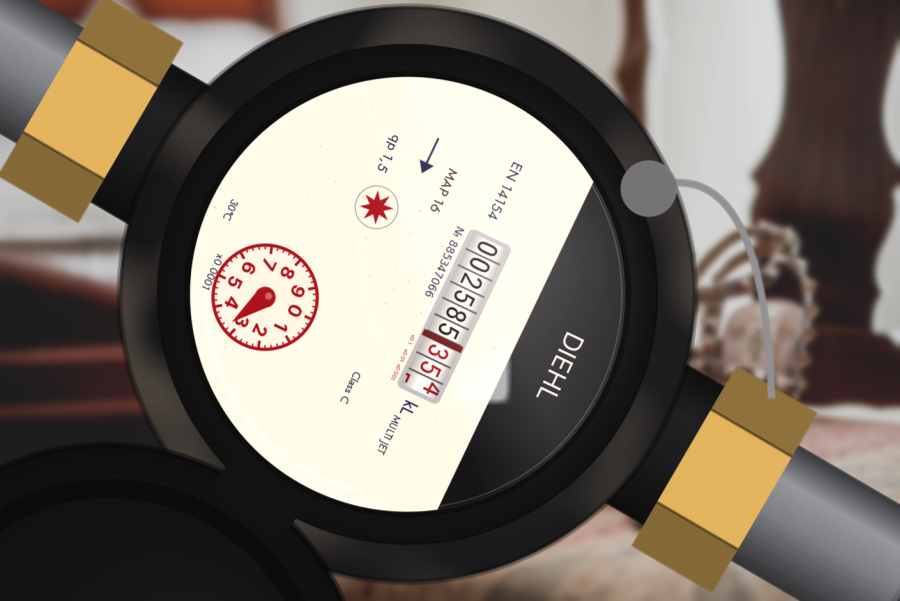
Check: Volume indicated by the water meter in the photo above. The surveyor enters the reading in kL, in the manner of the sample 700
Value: 2585.3543
